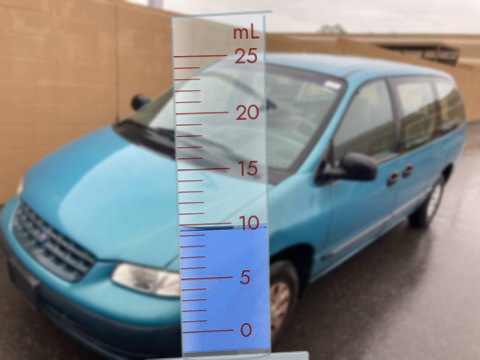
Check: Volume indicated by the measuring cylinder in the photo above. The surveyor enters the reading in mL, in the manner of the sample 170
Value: 9.5
